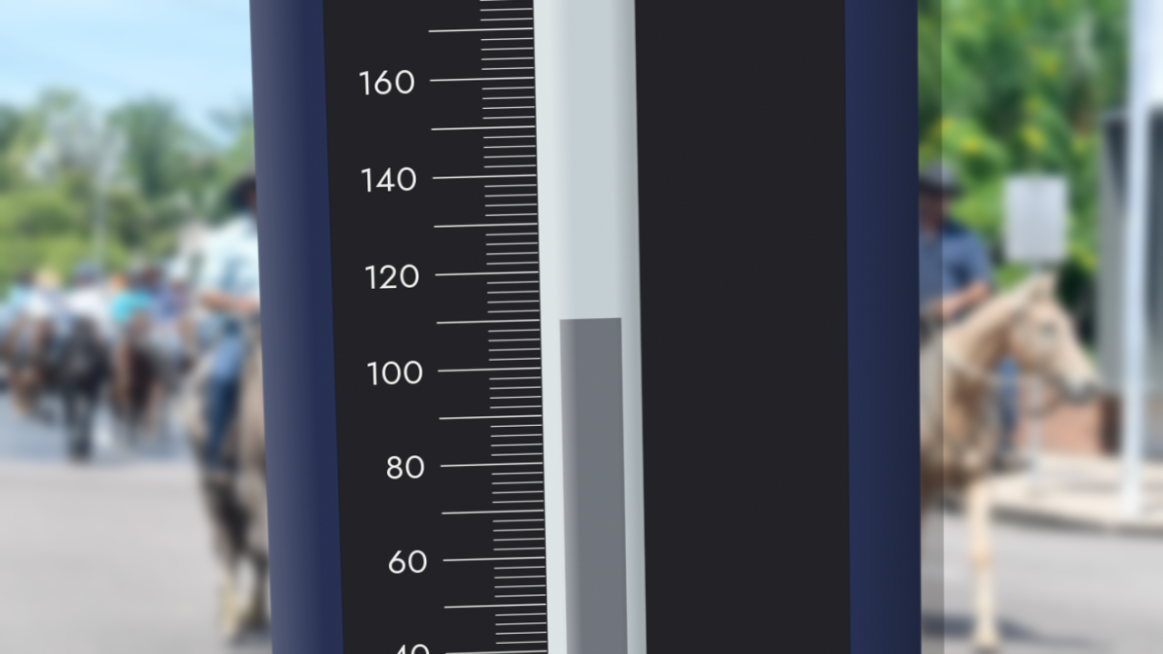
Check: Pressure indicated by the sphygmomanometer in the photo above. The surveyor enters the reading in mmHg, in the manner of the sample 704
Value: 110
